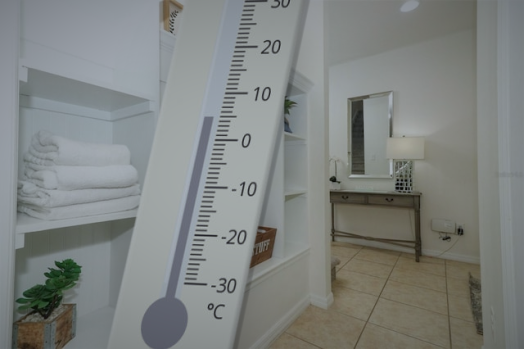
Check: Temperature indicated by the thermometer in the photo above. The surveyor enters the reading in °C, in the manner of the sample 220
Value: 5
